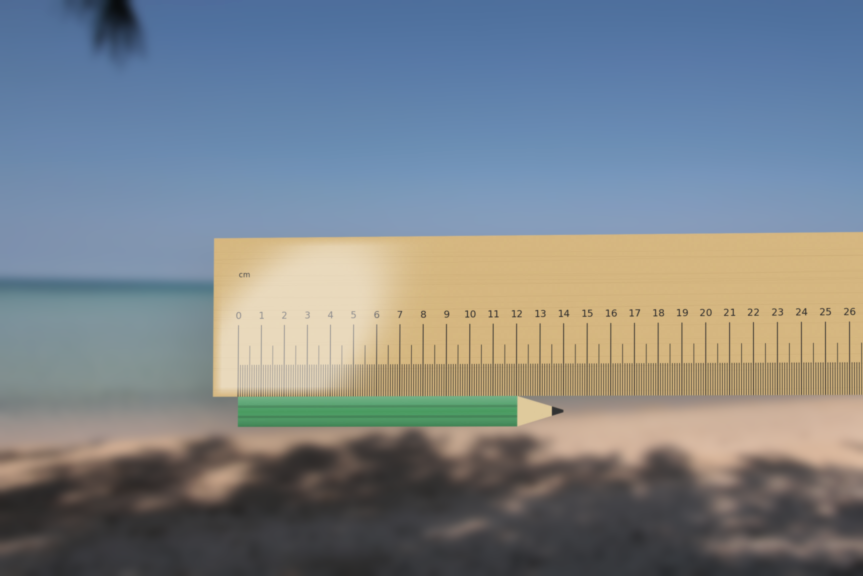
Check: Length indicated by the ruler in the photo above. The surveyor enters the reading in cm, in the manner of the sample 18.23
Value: 14
